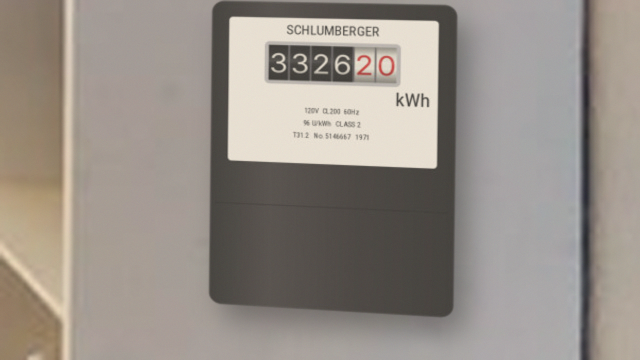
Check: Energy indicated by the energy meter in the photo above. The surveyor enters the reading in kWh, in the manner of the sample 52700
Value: 3326.20
